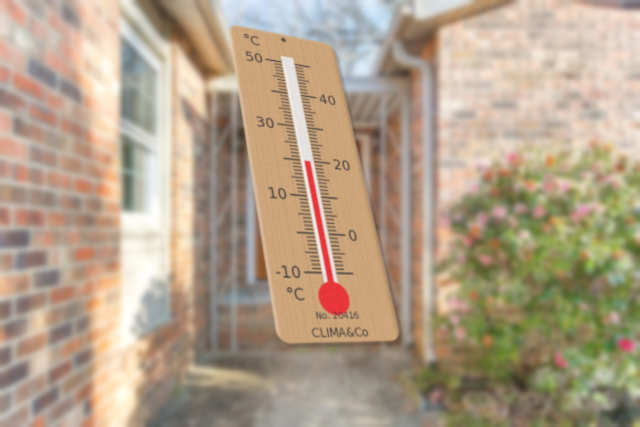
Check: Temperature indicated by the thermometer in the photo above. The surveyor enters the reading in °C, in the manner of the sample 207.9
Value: 20
